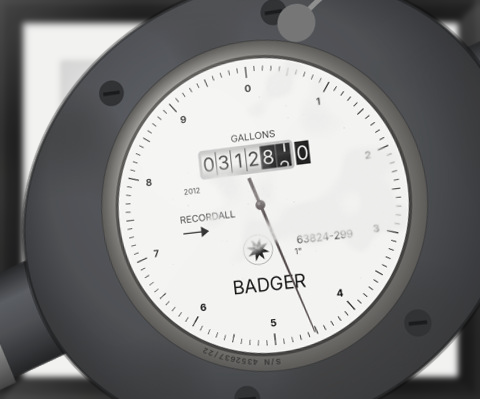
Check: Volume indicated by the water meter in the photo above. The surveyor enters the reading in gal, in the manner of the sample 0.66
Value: 312814.5
